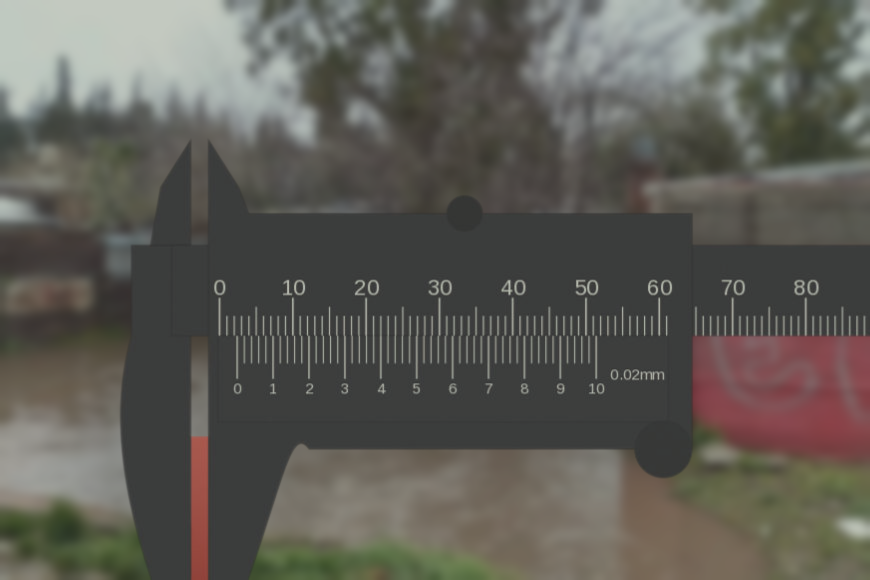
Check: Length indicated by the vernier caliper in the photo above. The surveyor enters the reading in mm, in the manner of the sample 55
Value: 2.4
